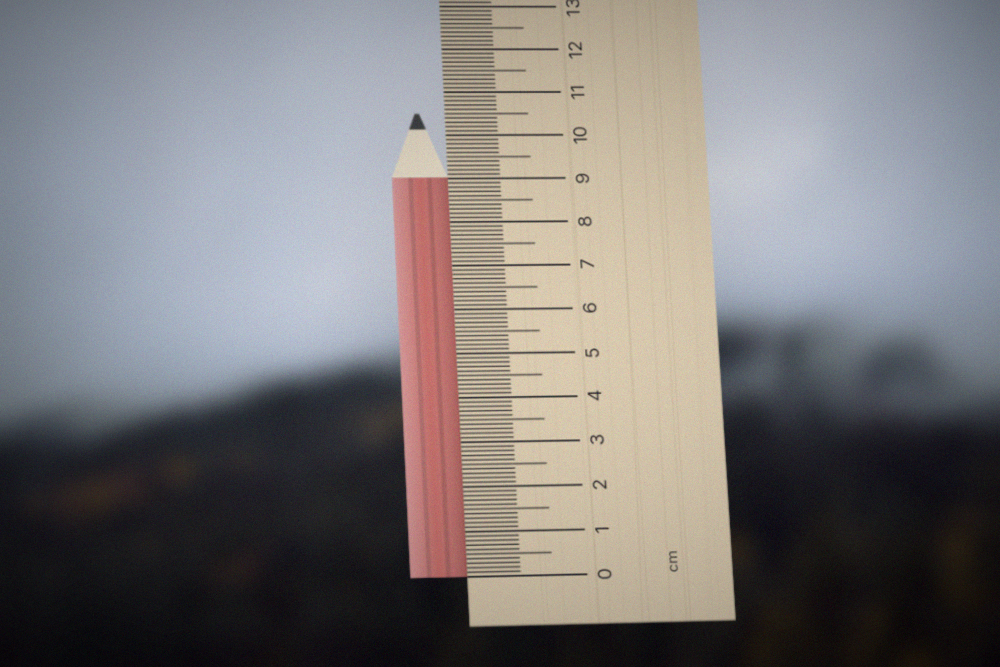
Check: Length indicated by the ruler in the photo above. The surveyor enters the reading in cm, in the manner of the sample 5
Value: 10.5
